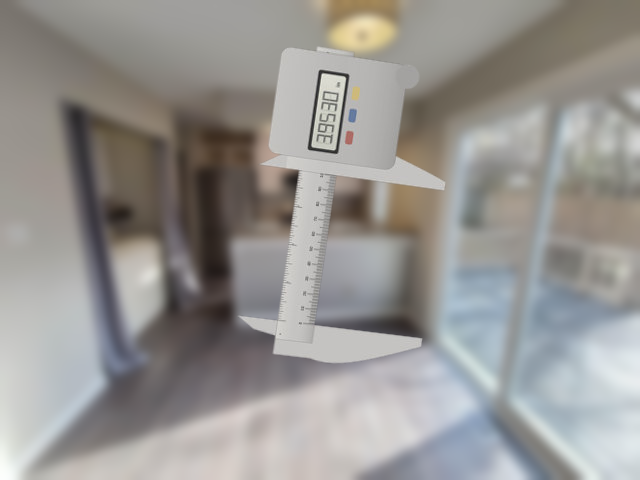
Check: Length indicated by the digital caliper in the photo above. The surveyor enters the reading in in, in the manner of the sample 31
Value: 3.9530
